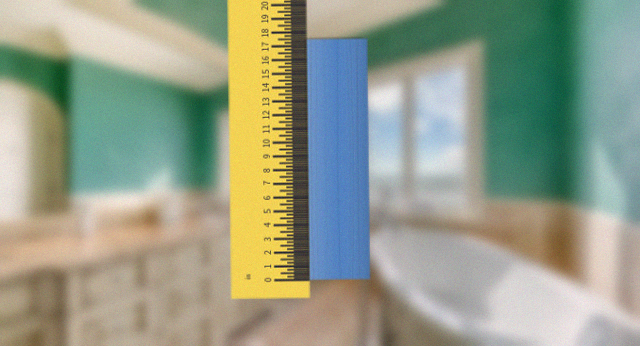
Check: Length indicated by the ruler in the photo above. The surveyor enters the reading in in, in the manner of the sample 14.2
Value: 17.5
